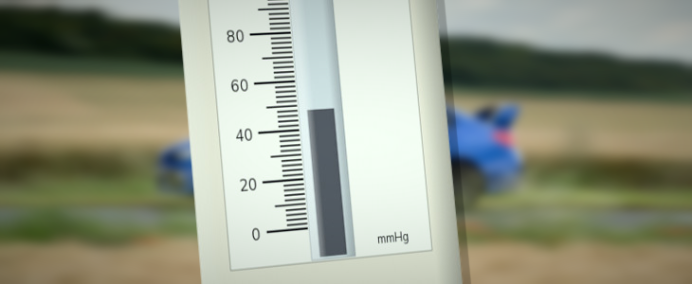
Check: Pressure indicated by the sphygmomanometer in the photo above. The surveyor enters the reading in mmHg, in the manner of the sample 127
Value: 48
